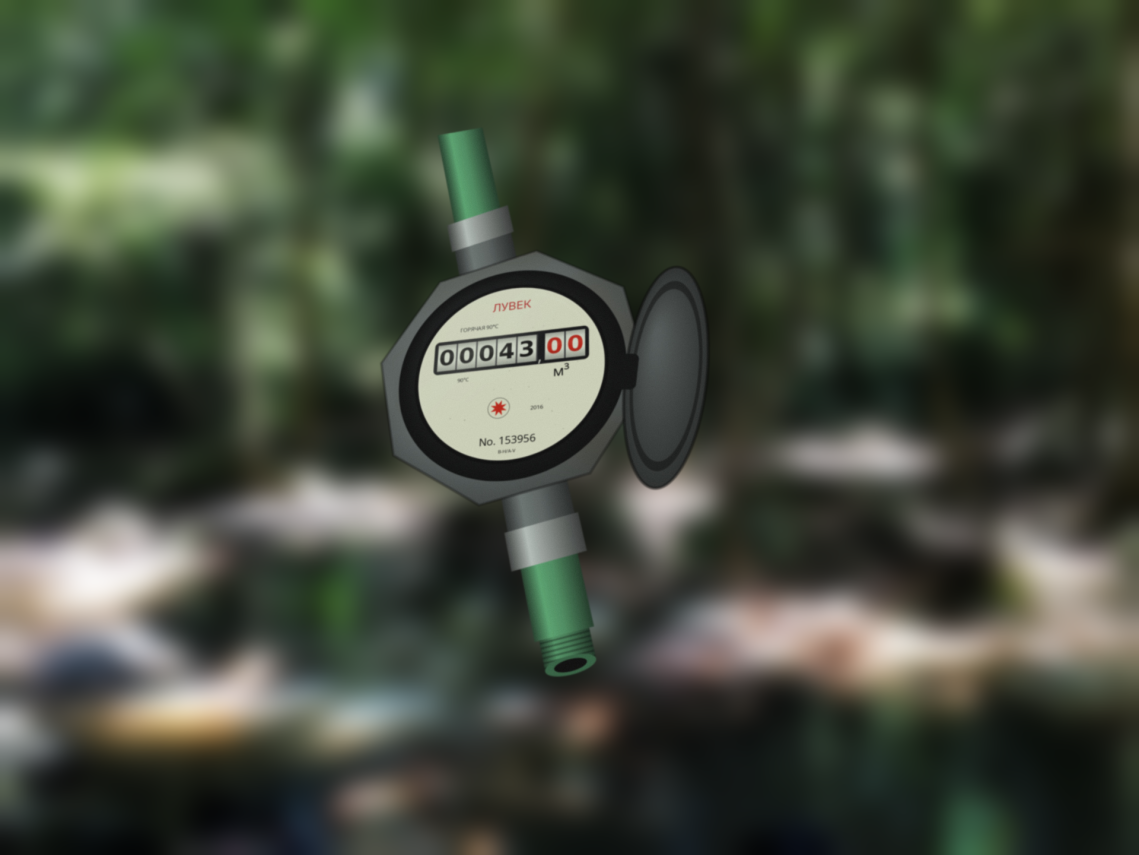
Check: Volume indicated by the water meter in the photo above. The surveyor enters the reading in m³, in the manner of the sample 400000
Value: 43.00
